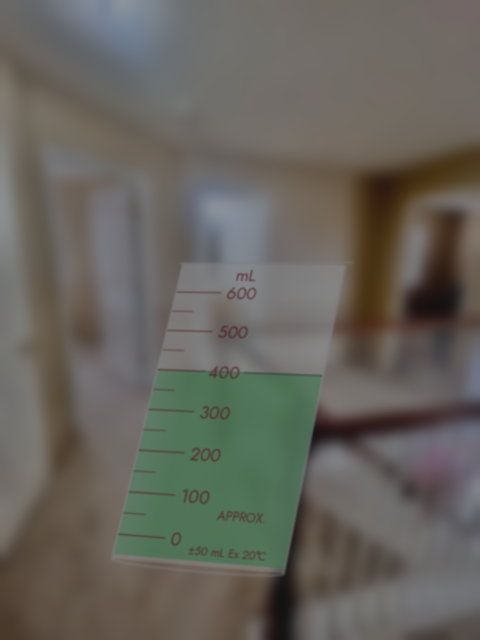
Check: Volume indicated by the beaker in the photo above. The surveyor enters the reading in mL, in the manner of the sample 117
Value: 400
